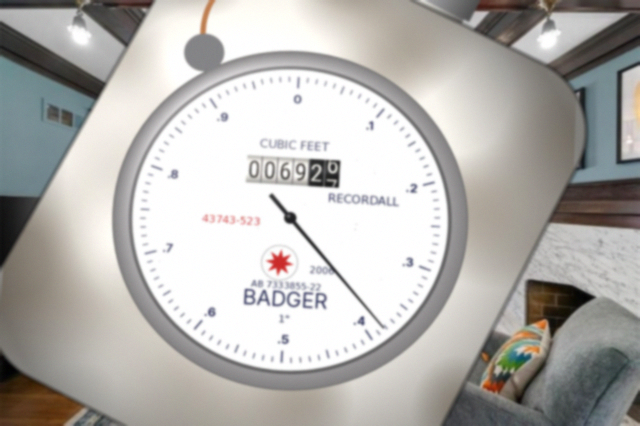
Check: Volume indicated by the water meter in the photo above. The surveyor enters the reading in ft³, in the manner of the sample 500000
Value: 6926.38
